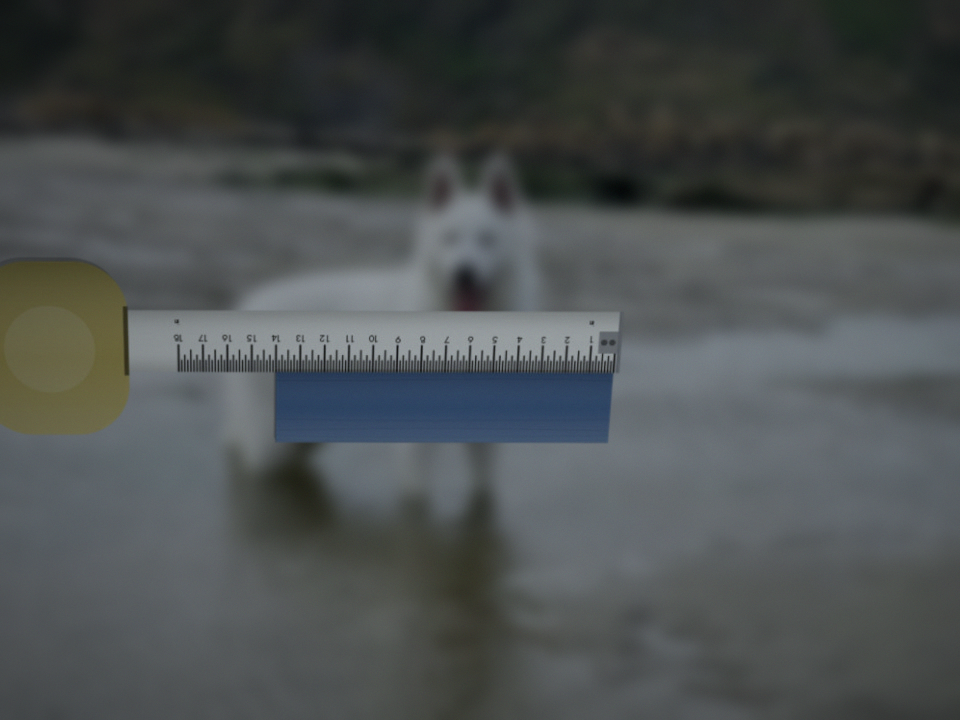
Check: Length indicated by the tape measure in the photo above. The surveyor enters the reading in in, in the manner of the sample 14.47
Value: 14
